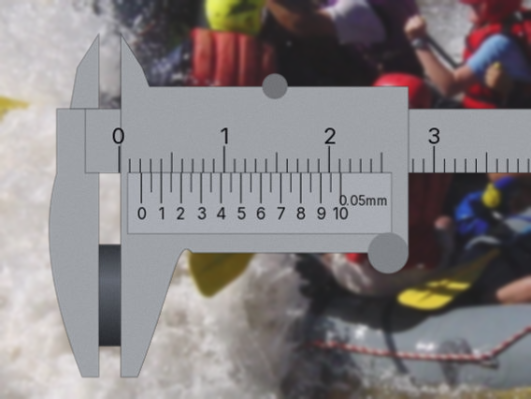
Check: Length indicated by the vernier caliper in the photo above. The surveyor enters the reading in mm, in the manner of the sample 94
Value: 2.1
